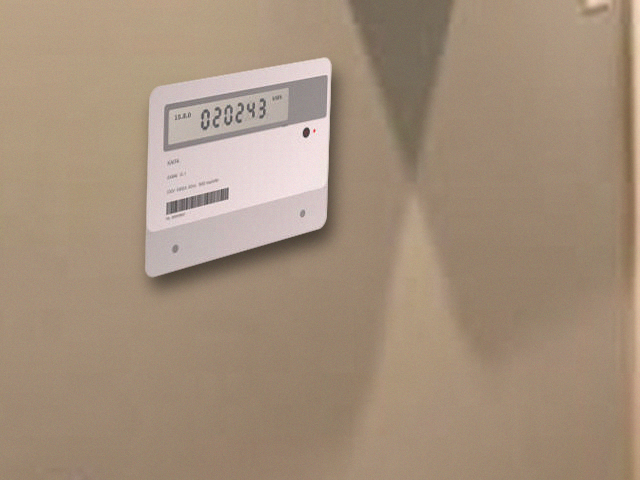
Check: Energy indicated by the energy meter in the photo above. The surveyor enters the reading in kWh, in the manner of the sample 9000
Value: 20243
